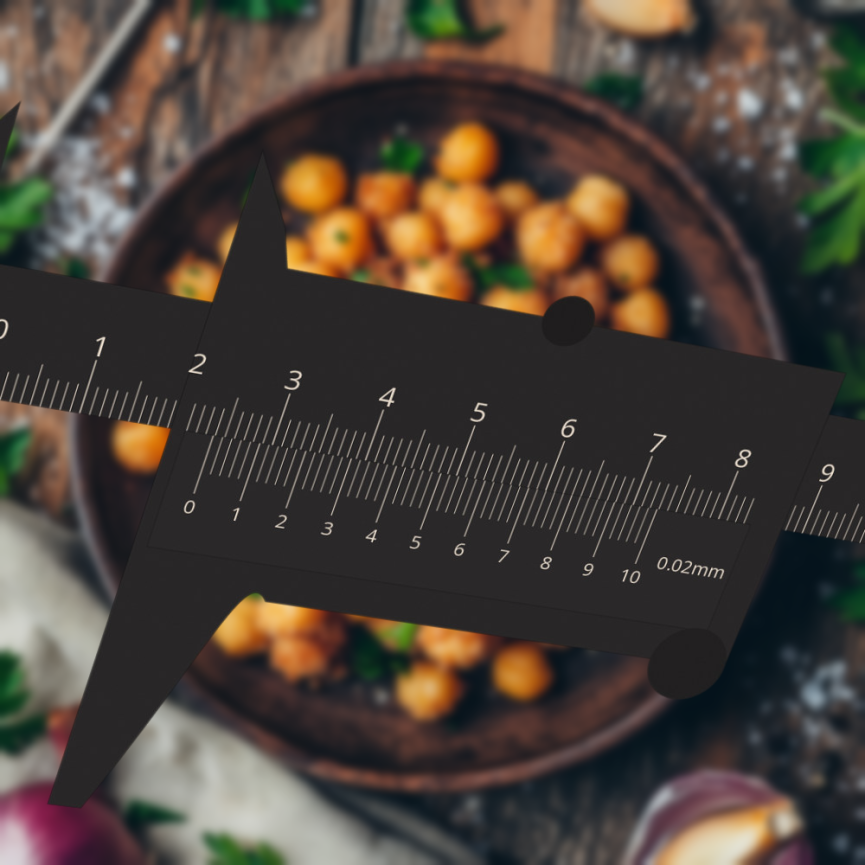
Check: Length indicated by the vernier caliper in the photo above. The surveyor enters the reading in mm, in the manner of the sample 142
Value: 23.8
